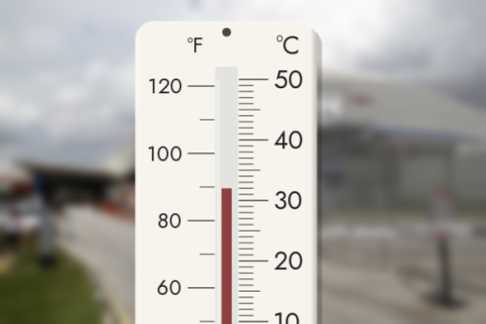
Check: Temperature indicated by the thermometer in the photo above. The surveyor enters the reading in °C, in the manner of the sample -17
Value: 32
